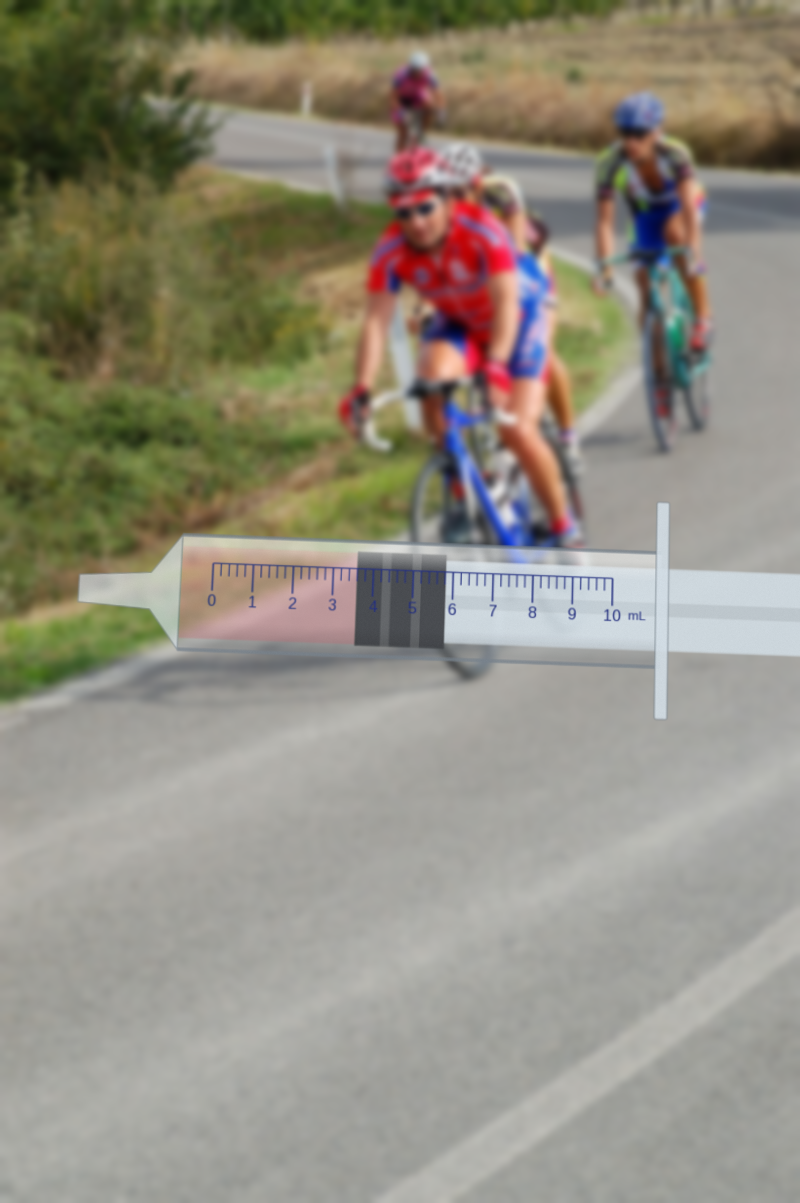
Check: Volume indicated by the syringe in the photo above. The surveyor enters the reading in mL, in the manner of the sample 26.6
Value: 3.6
